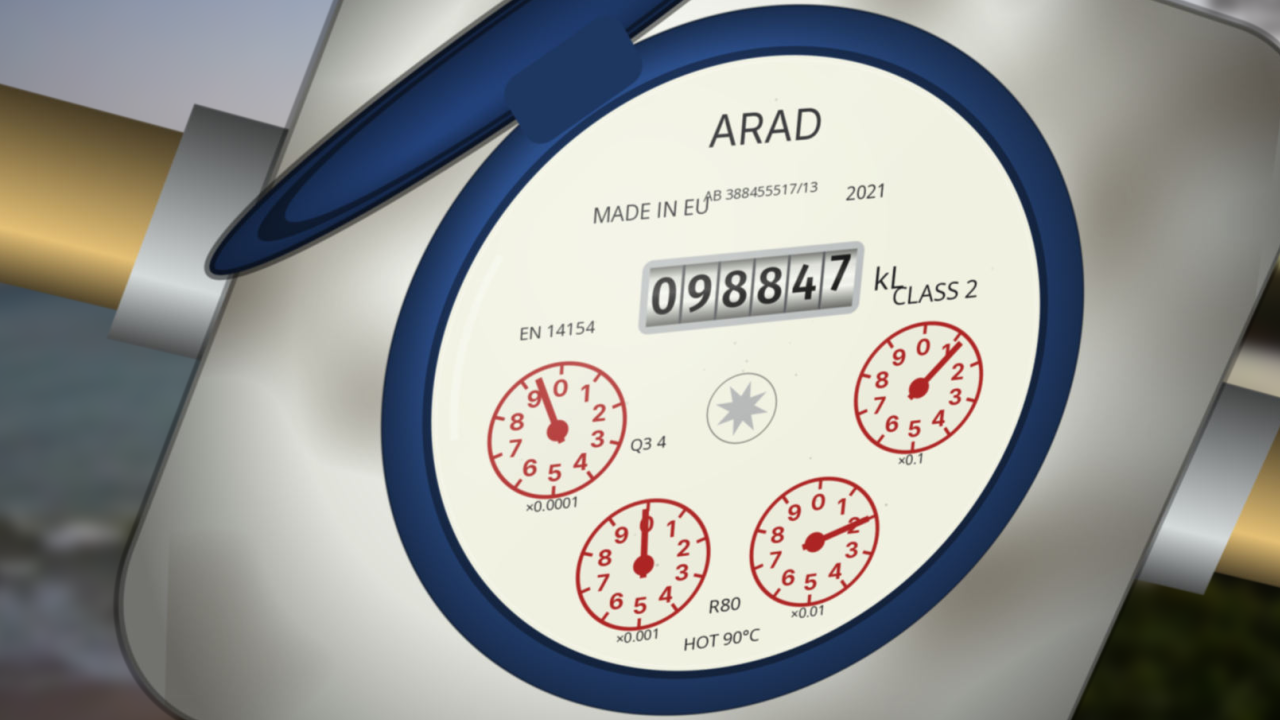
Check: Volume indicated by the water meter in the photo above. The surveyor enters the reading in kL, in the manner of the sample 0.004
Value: 98847.1199
